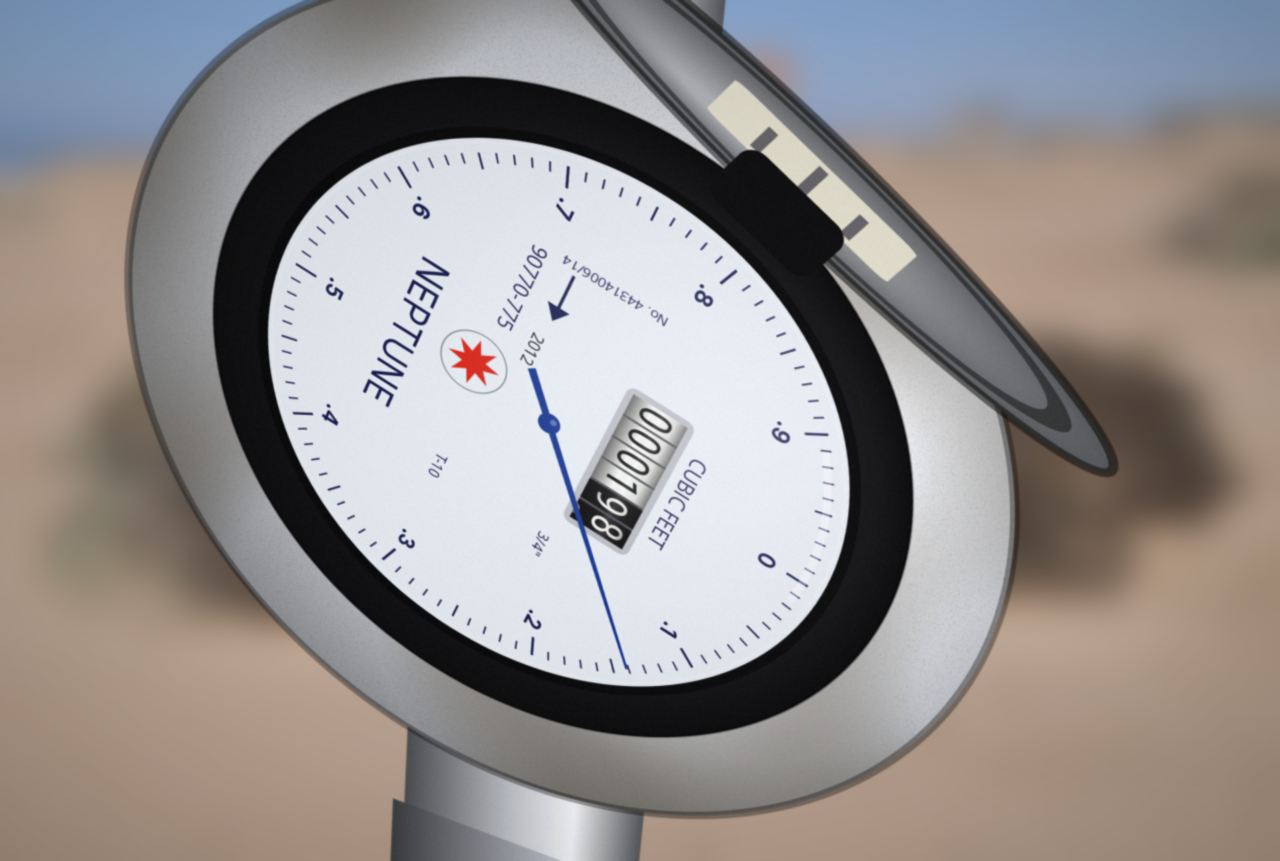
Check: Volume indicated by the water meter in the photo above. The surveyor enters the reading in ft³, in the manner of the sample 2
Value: 198.14
